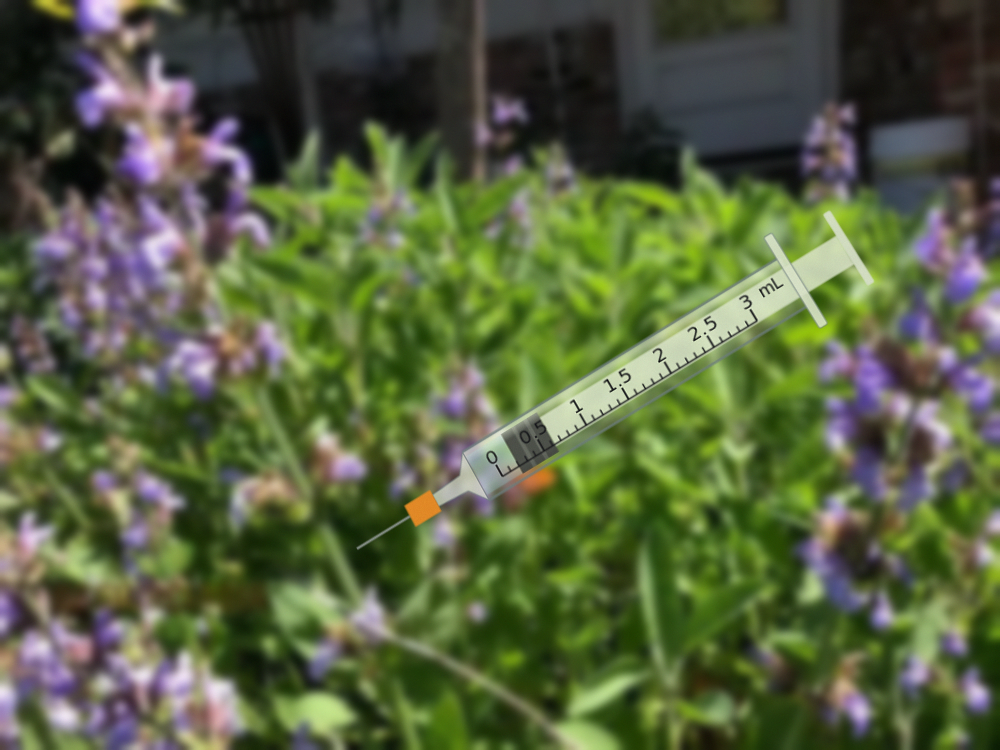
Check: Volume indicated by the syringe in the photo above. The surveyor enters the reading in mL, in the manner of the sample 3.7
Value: 0.2
